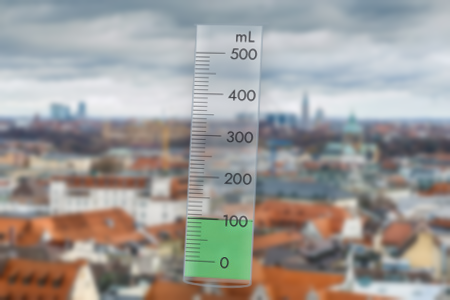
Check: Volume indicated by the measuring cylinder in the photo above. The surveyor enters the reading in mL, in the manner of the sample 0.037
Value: 100
